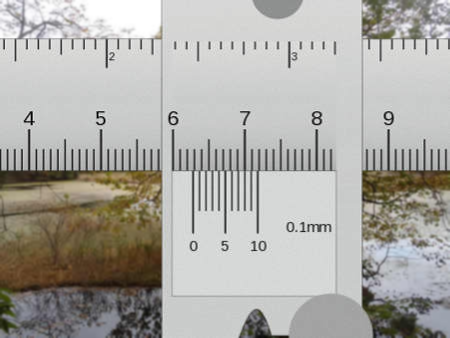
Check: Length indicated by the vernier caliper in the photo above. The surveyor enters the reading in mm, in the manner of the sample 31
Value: 62.8
